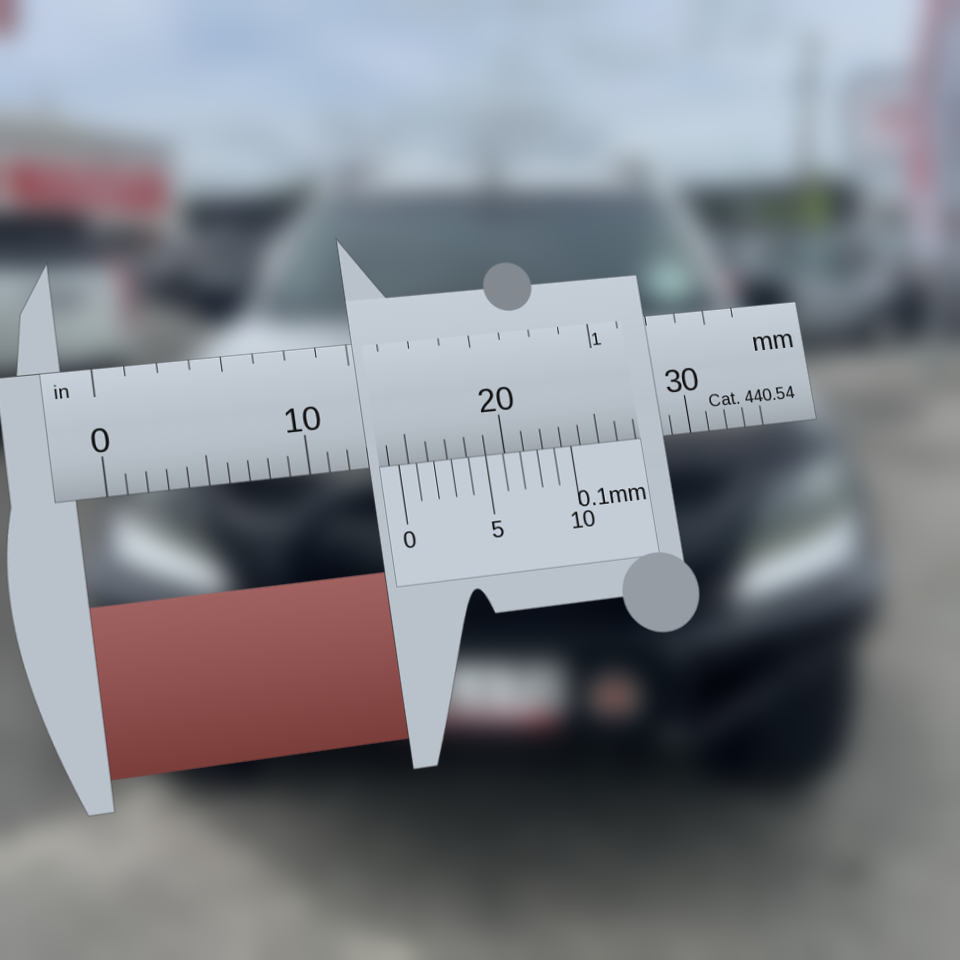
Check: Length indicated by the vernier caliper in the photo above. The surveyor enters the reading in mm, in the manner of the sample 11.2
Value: 14.5
